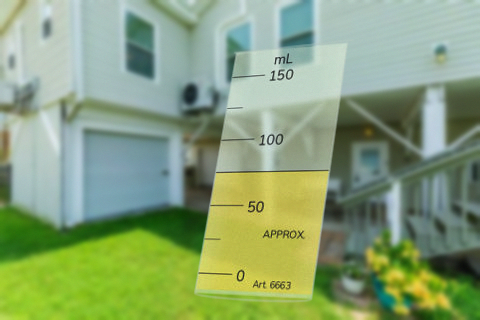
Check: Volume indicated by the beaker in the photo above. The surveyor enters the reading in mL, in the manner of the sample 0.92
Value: 75
